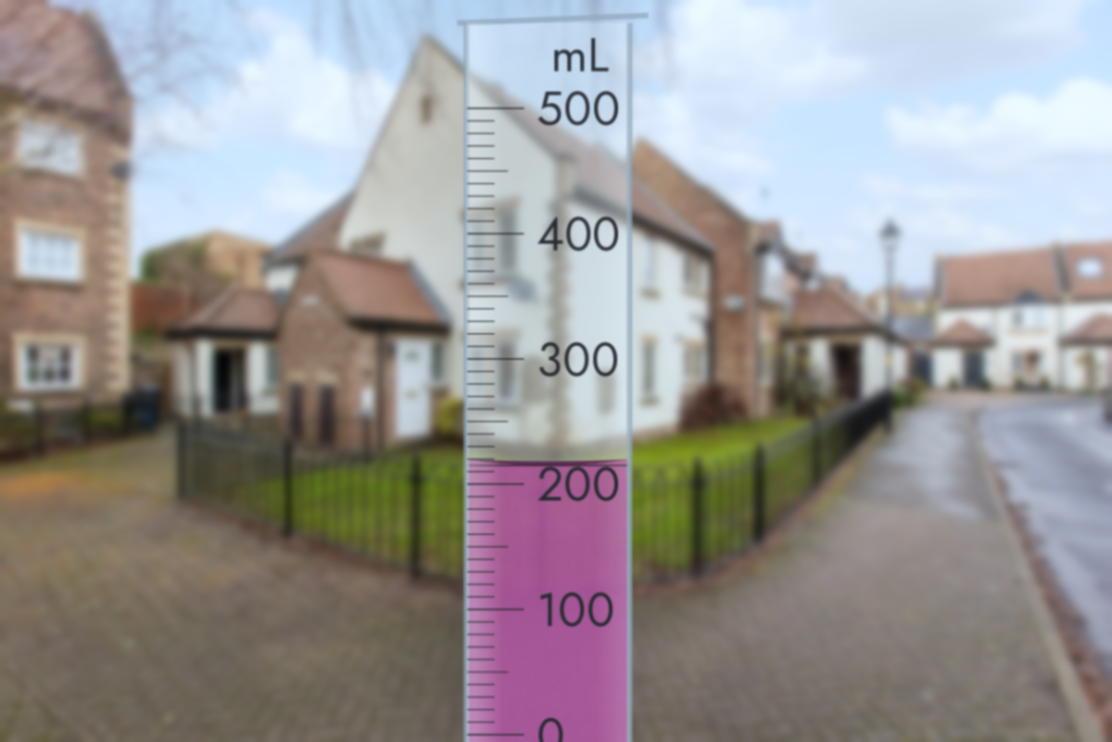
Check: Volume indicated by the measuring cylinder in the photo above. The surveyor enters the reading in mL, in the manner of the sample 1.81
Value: 215
